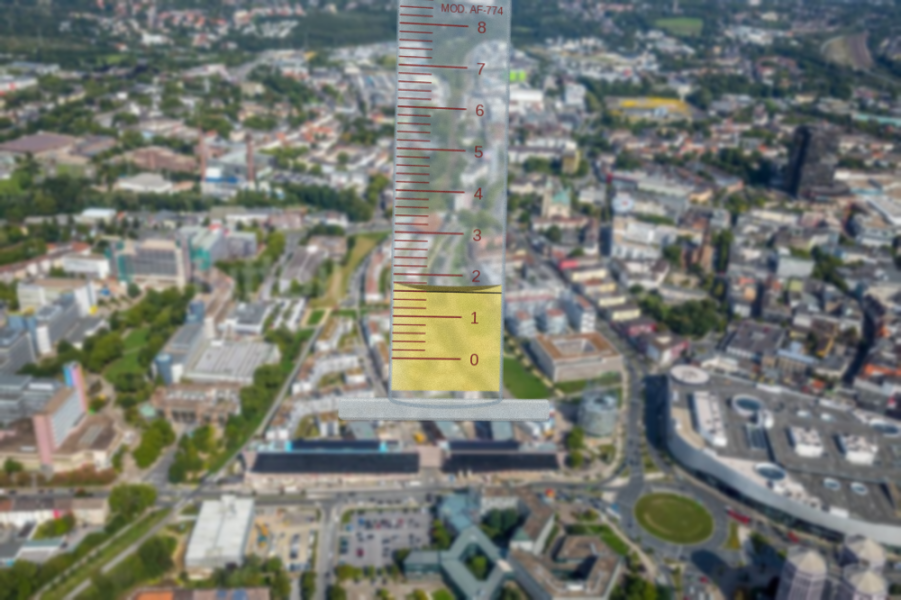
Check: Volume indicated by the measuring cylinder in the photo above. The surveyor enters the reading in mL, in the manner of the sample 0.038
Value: 1.6
